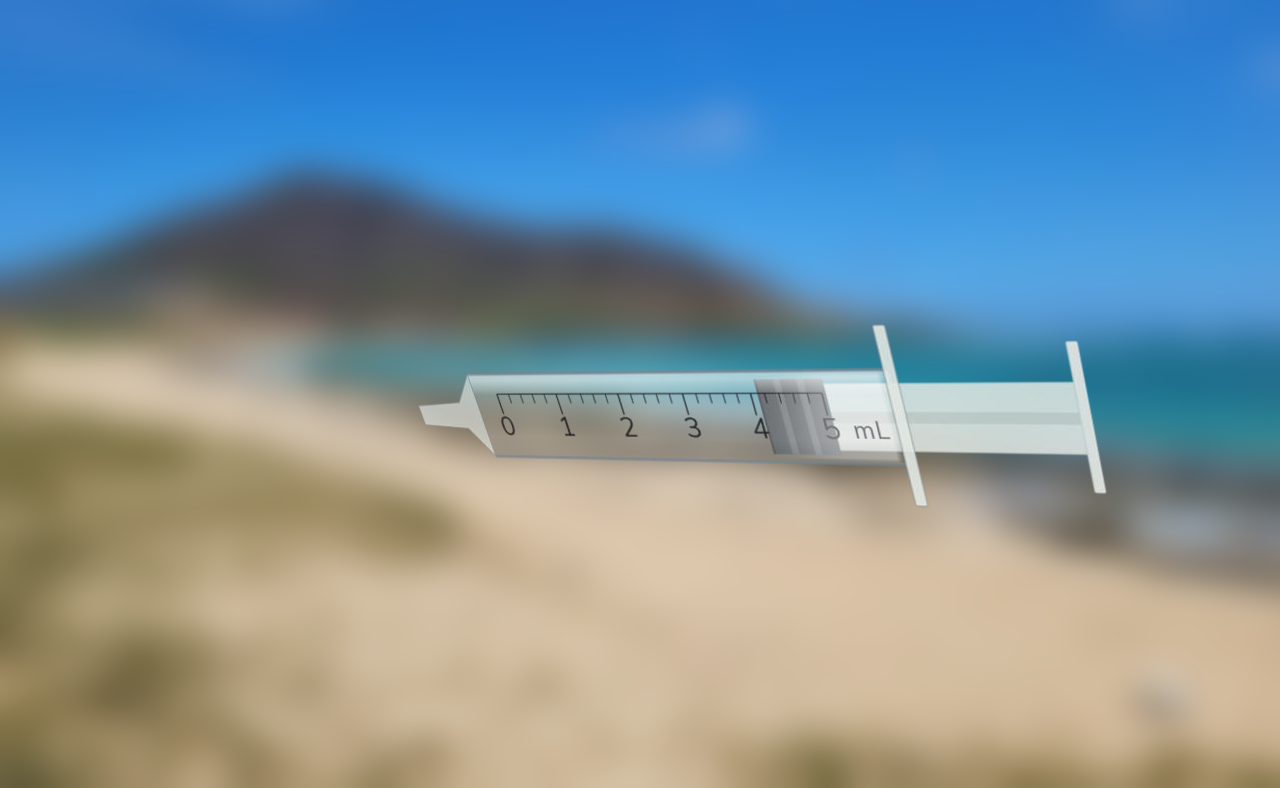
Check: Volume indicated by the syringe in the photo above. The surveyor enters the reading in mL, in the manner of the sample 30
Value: 4.1
